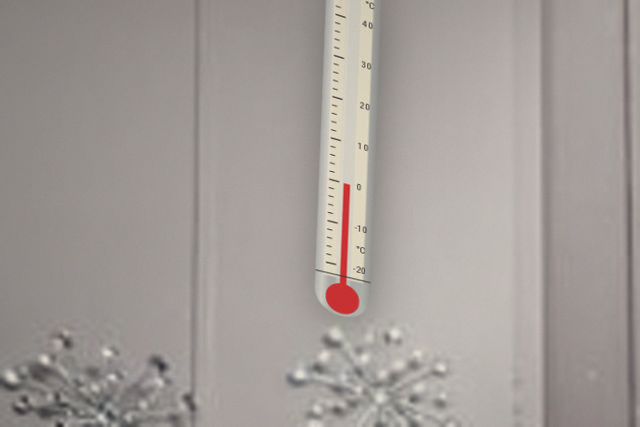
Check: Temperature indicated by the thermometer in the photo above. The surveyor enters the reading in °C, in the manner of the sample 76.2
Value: 0
